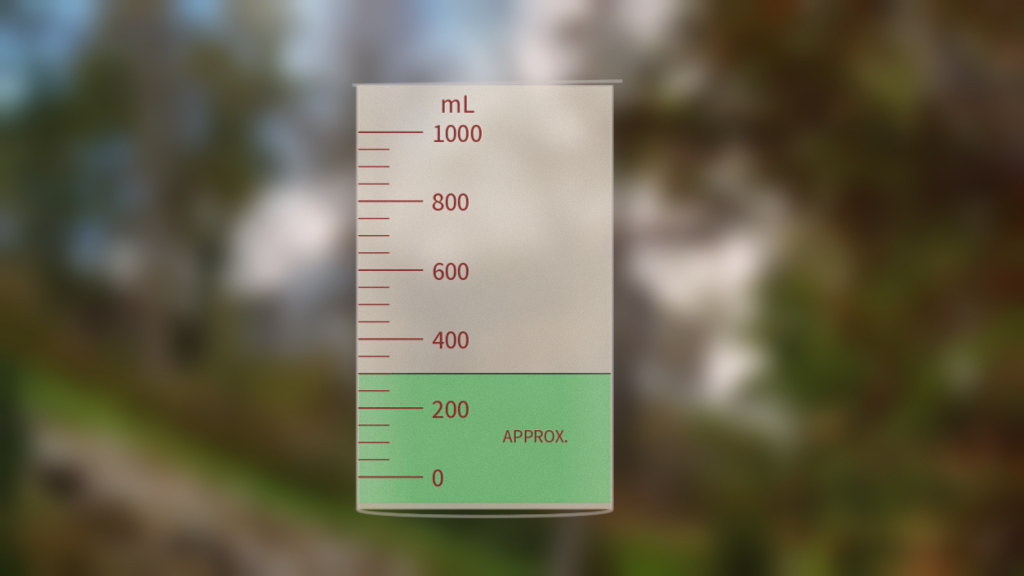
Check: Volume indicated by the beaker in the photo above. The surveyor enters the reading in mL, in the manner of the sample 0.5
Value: 300
